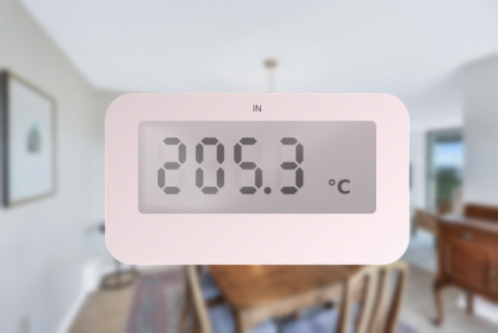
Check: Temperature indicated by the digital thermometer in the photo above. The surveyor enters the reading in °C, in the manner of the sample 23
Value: 205.3
